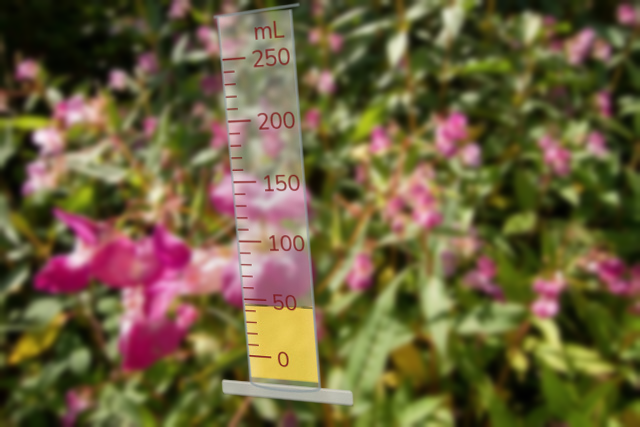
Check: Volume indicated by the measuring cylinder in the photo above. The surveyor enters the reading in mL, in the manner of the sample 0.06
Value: 45
